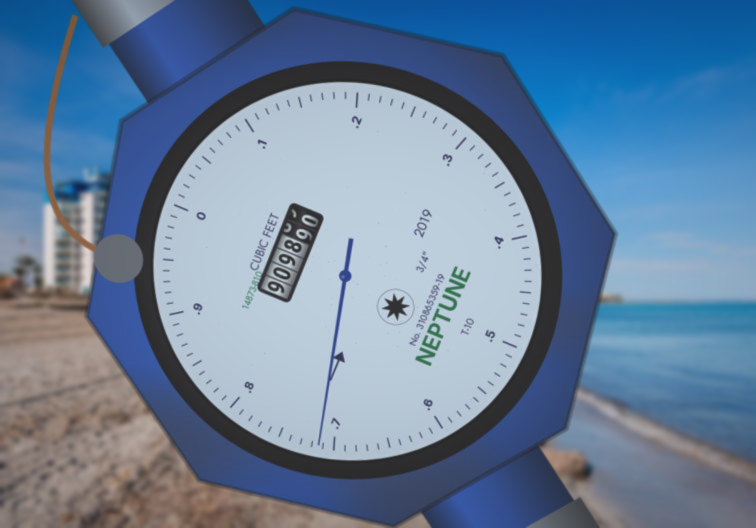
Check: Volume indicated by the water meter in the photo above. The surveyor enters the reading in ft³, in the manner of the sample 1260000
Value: 909889.71
